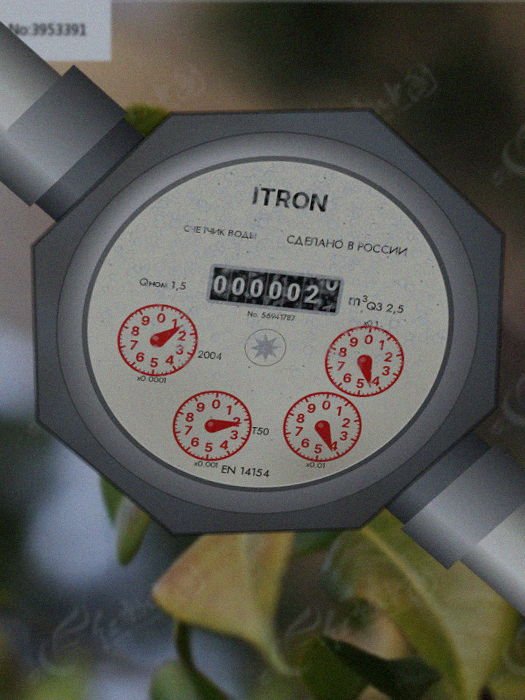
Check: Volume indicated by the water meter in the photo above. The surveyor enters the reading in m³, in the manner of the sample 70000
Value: 20.4421
